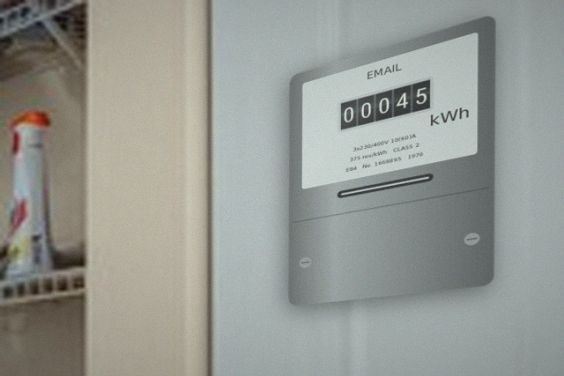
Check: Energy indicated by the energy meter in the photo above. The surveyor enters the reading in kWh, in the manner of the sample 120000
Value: 45
